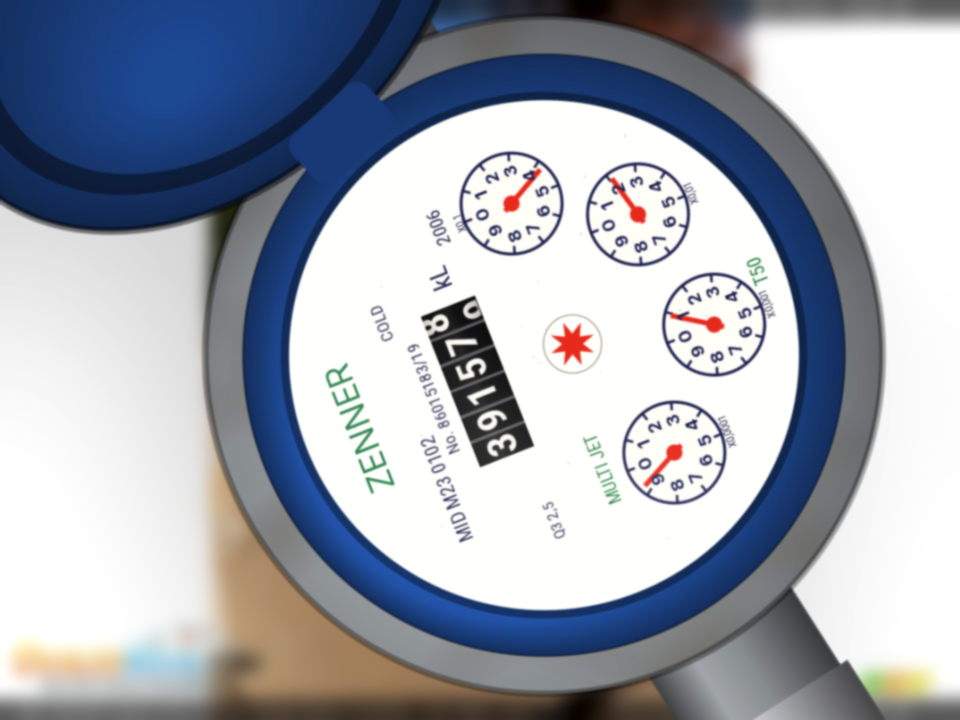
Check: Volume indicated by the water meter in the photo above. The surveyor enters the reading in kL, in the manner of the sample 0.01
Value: 391578.4209
